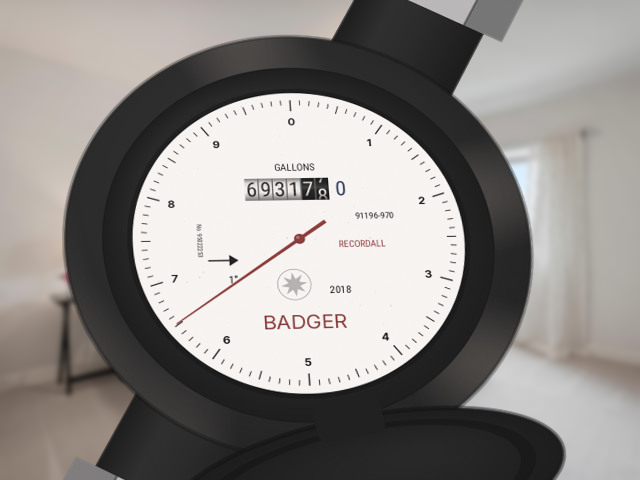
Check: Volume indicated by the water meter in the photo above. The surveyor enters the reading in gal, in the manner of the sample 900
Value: 6931776.5
